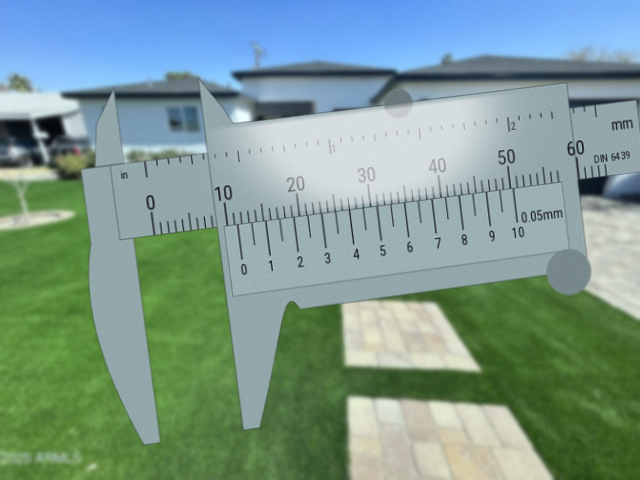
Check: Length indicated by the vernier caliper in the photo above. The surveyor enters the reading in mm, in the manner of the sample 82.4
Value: 11.4
